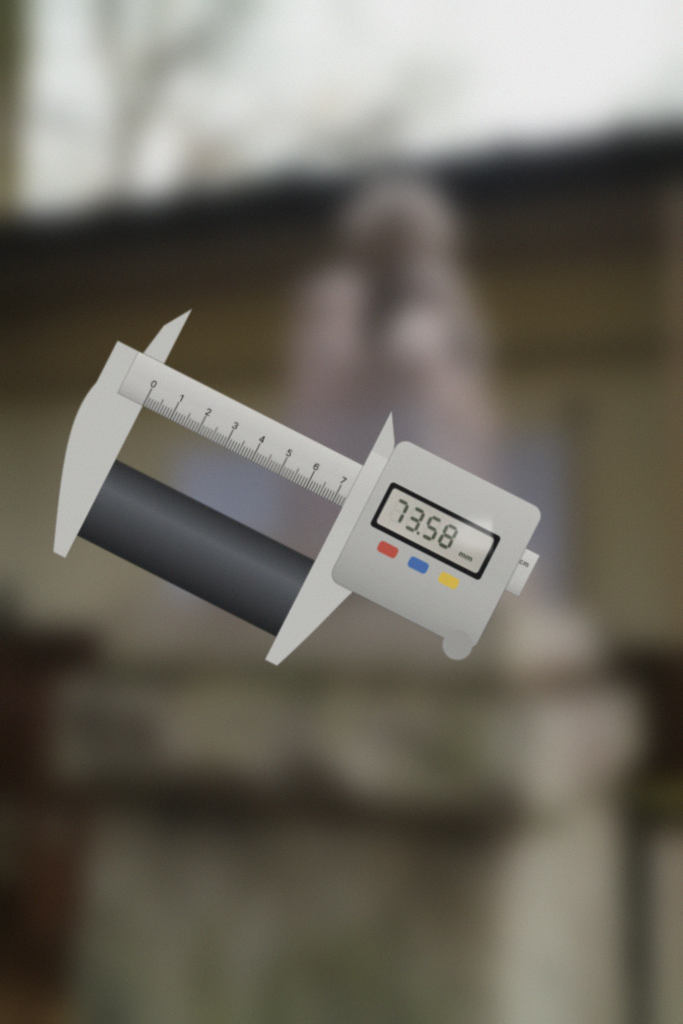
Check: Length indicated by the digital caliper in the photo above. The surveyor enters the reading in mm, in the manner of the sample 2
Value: 73.58
